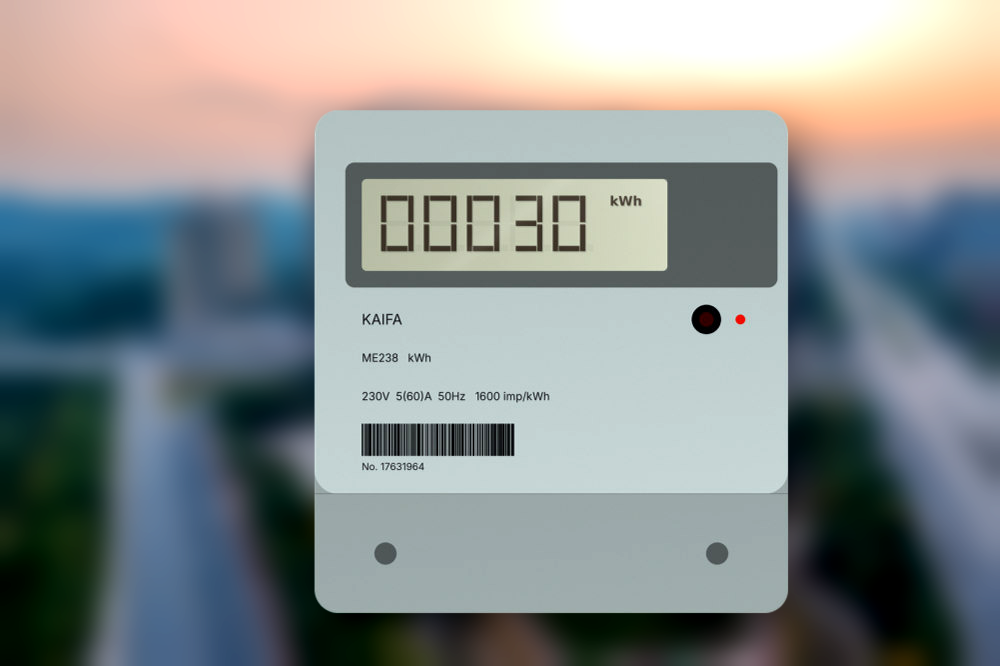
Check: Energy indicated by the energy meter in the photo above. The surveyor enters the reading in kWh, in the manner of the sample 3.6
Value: 30
